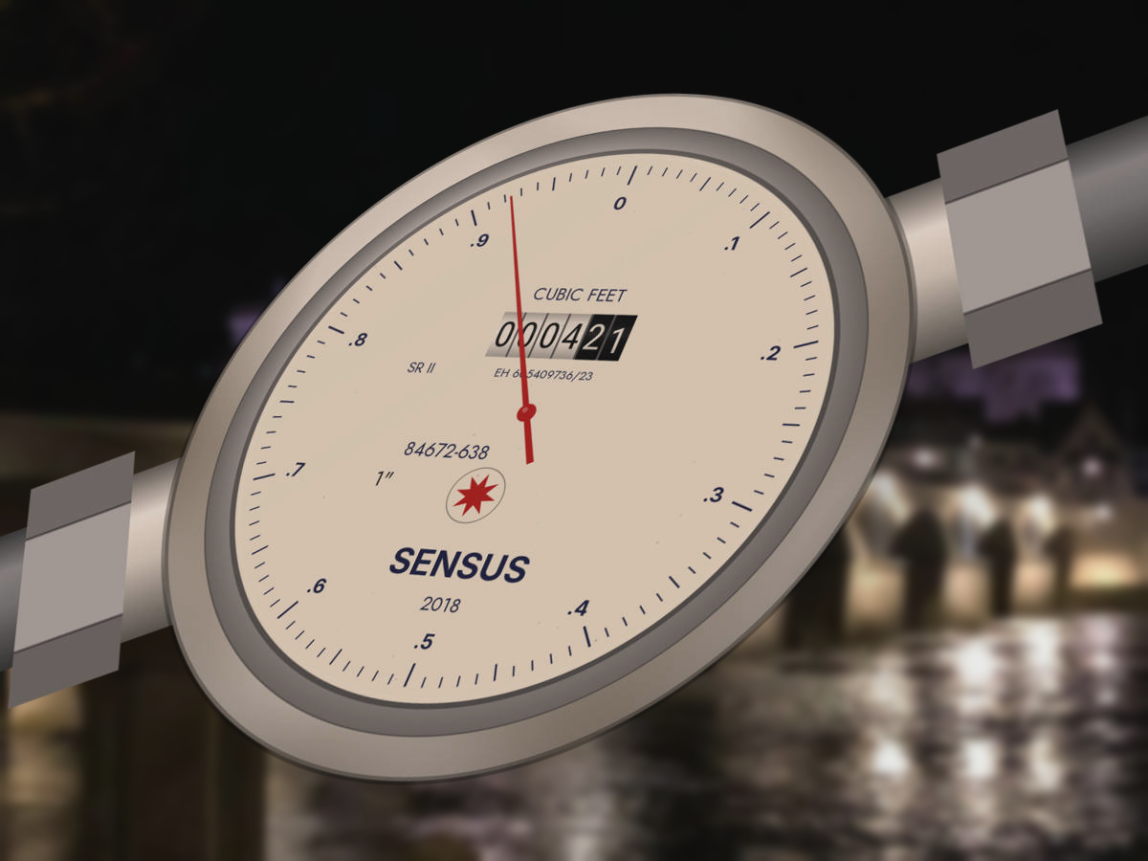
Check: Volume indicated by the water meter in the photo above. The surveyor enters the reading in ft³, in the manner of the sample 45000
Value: 420.92
